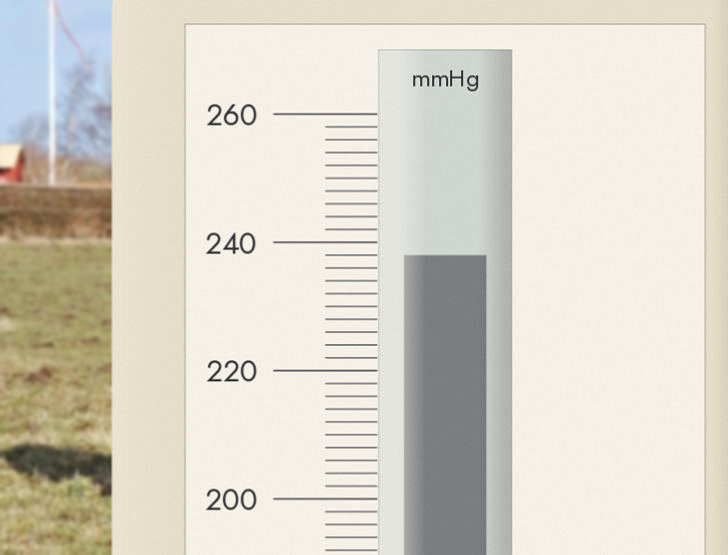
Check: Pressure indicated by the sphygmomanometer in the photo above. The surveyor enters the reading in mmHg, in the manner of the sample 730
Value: 238
